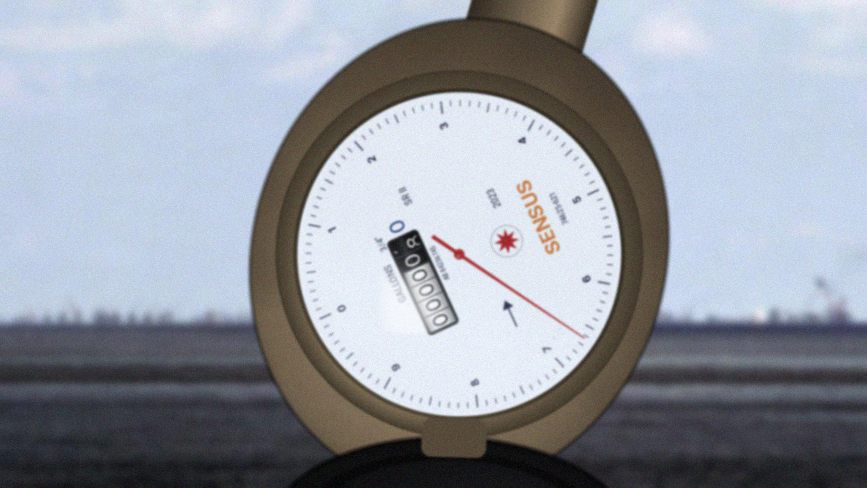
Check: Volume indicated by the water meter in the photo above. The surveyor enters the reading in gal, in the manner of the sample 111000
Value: 76.6
